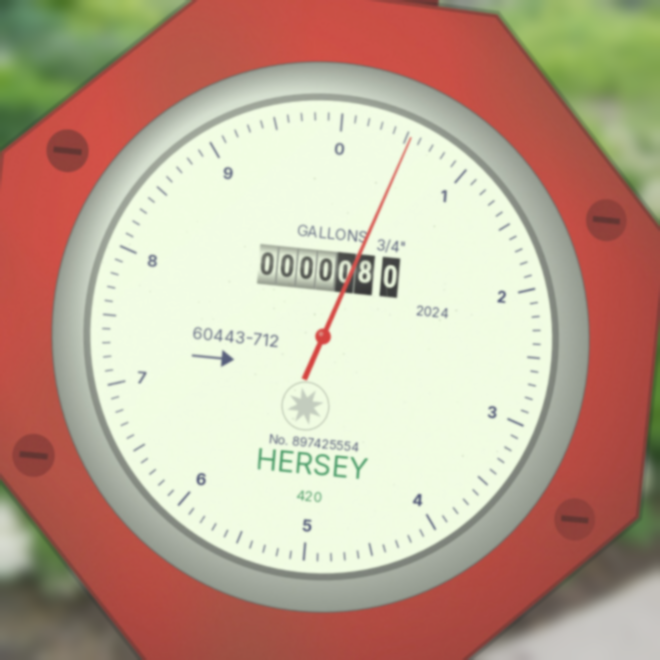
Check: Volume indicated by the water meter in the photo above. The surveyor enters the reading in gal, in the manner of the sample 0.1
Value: 80.5
